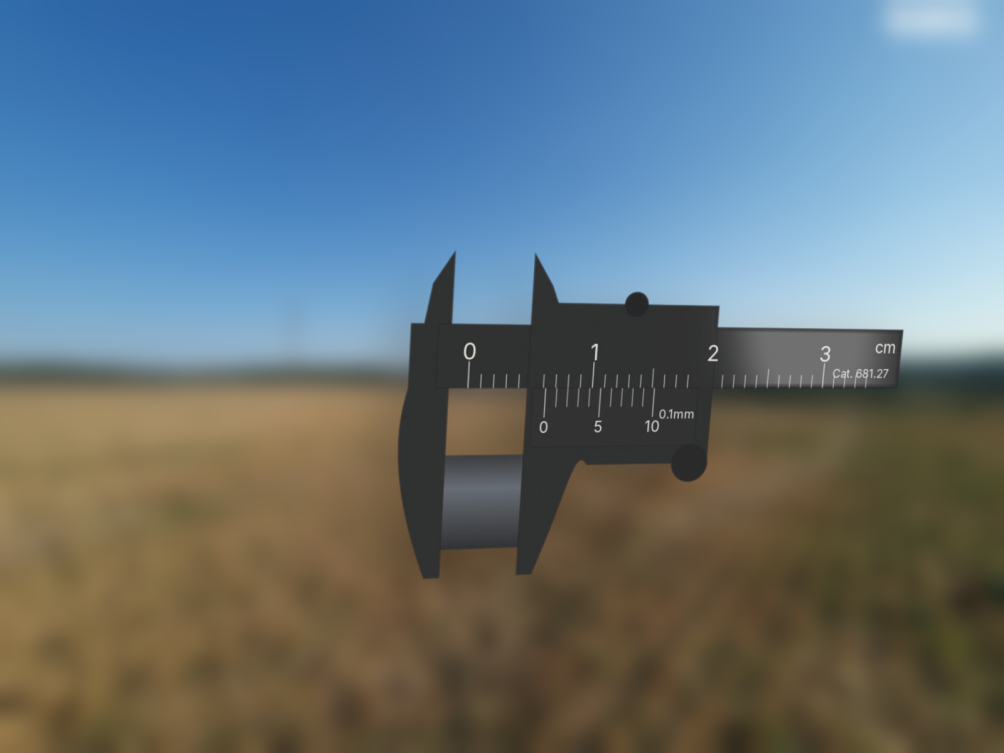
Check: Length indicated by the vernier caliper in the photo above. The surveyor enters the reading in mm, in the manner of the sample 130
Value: 6.2
